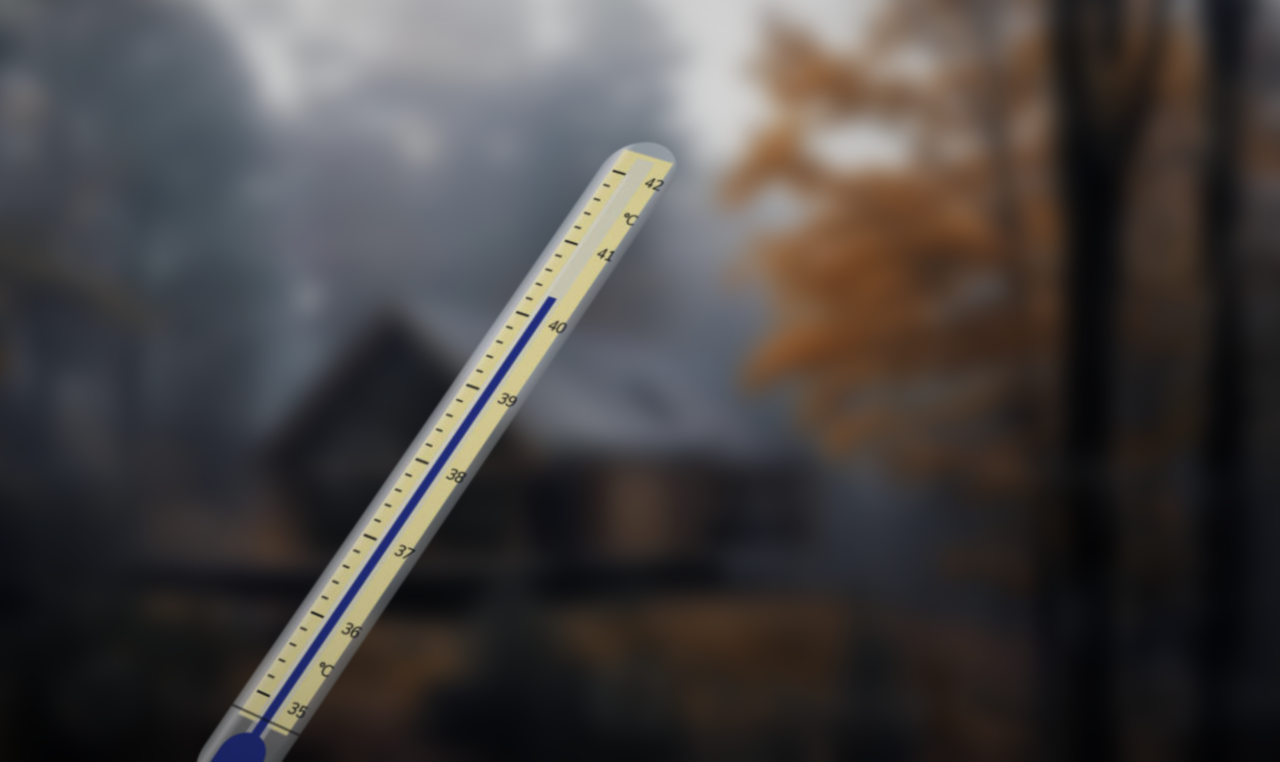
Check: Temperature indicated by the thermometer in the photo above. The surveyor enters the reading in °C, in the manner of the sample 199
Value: 40.3
